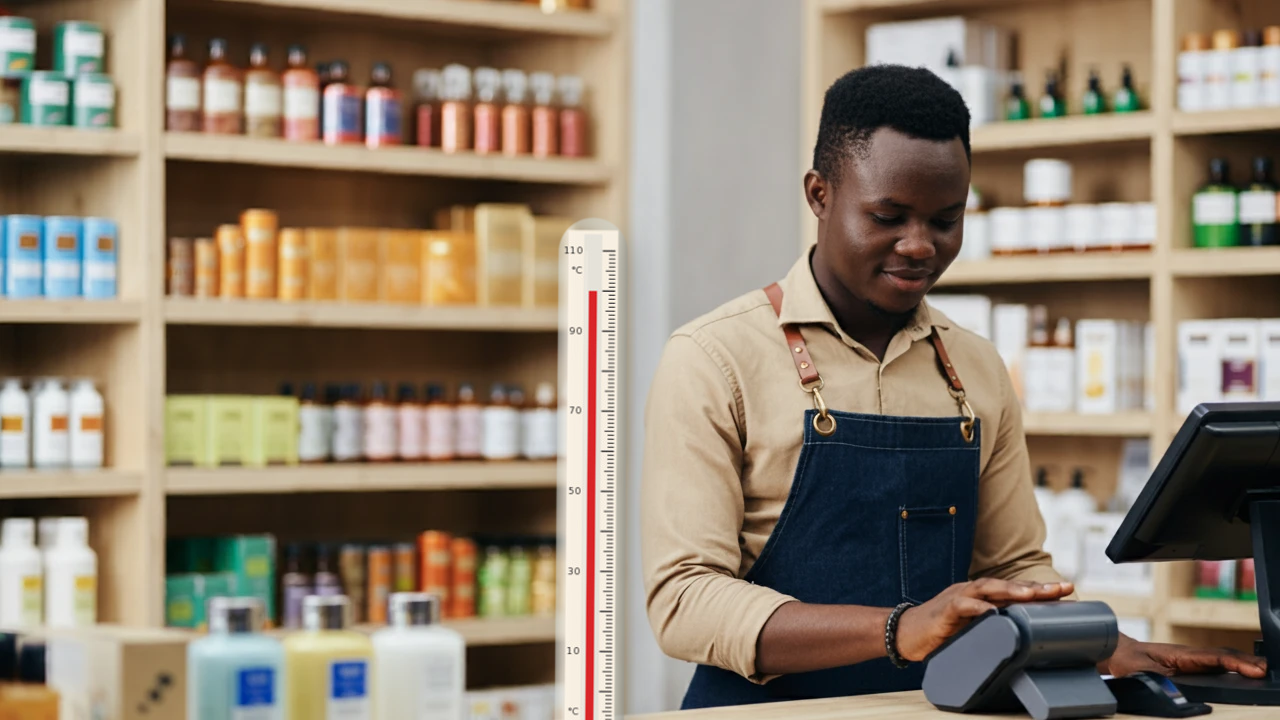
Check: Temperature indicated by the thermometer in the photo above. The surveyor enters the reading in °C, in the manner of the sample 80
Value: 100
